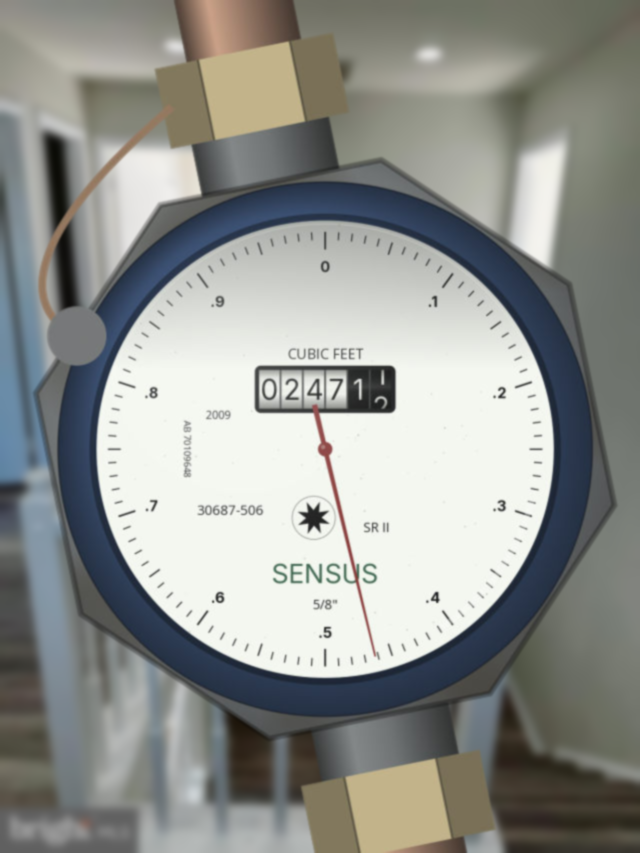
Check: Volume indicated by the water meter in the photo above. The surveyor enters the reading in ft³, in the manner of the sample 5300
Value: 24711.46
